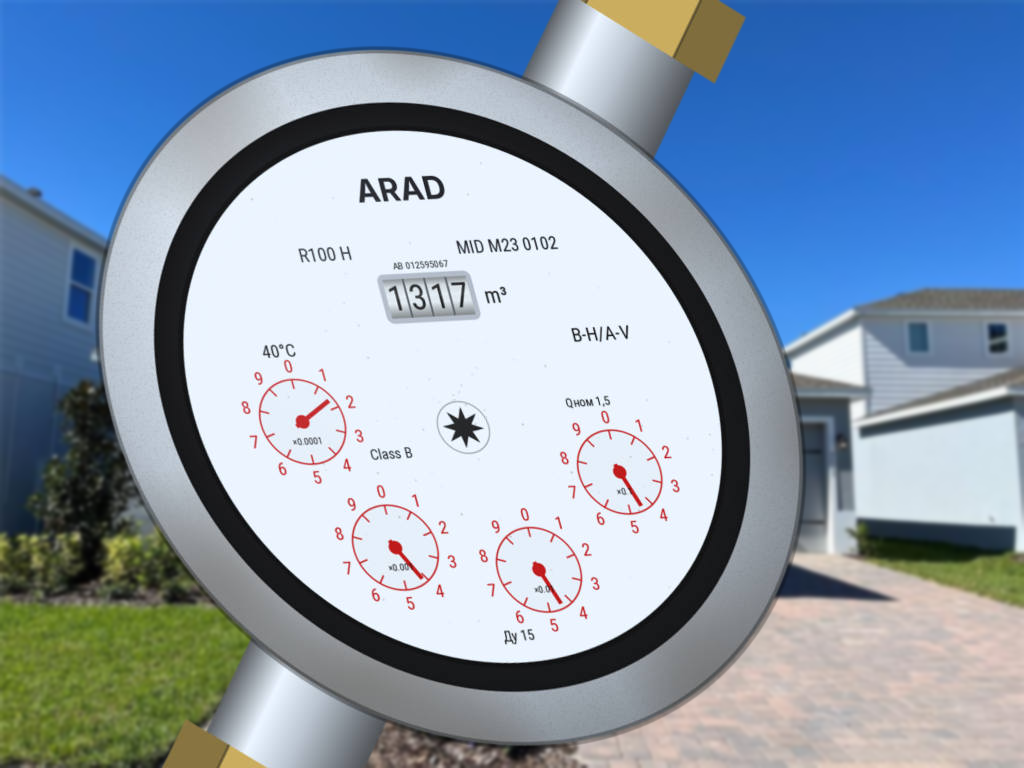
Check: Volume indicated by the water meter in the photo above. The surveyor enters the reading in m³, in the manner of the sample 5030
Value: 1317.4441
